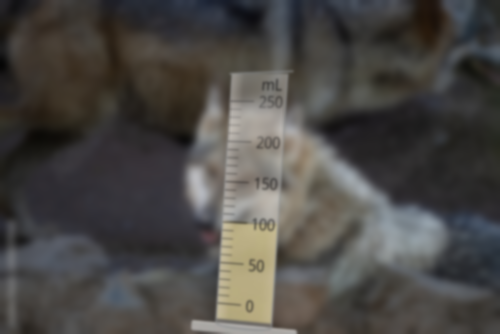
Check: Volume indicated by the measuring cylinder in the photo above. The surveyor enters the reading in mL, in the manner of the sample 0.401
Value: 100
